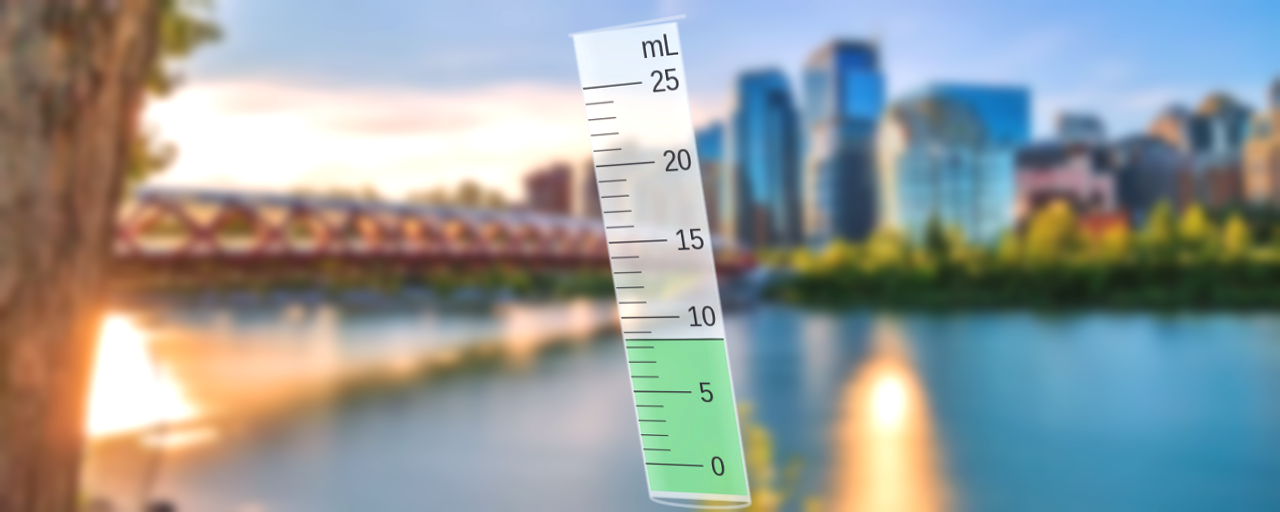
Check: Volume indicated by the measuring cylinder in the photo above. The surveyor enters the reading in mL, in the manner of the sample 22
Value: 8.5
